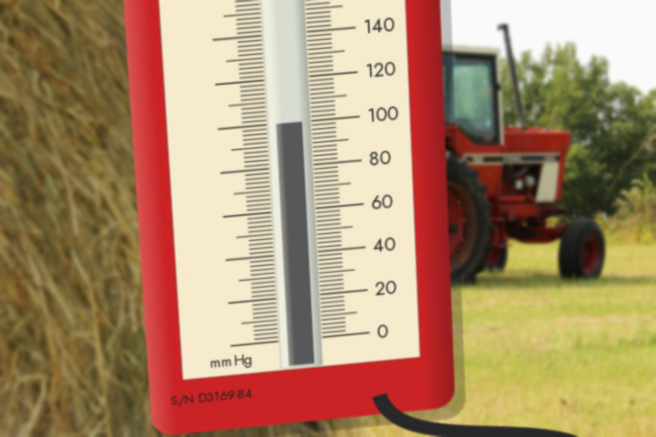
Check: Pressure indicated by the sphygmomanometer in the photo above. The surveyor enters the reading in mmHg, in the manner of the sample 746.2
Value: 100
